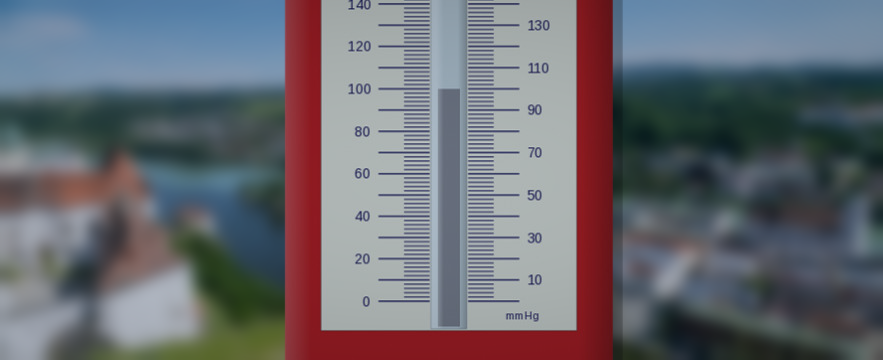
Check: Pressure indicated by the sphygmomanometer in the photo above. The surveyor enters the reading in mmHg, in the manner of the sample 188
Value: 100
